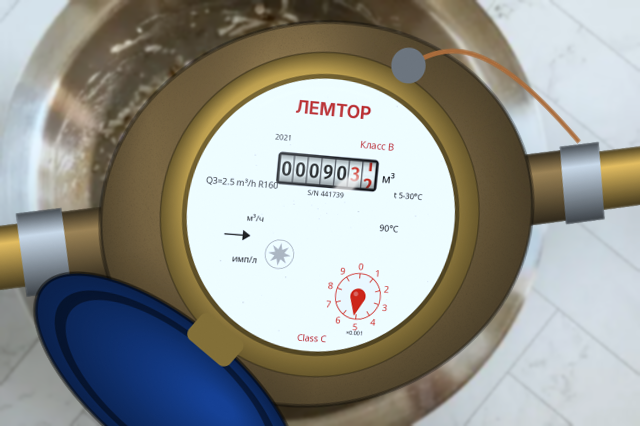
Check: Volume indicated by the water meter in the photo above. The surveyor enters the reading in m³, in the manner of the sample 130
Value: 90.315
